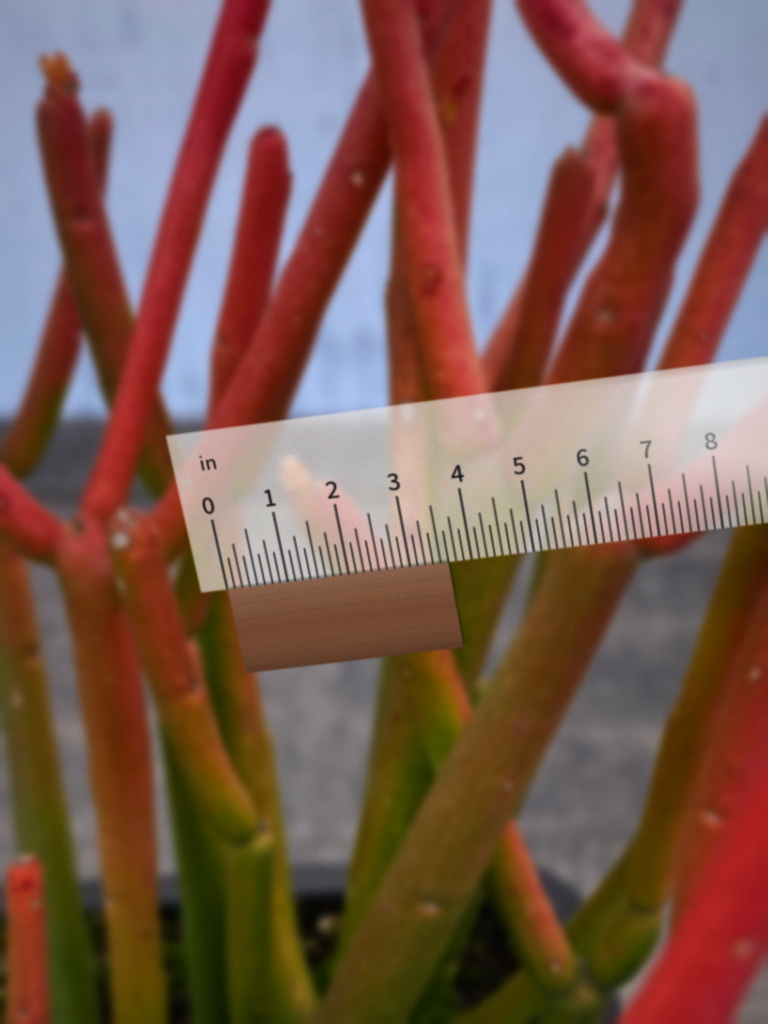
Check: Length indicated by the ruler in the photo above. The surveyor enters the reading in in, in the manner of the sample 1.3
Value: 3.625
